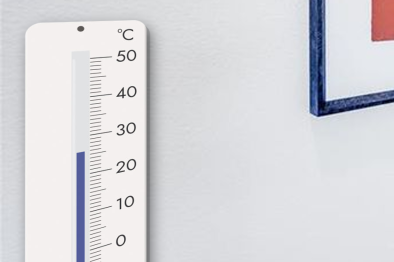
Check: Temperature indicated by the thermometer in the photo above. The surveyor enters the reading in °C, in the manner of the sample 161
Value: 26
